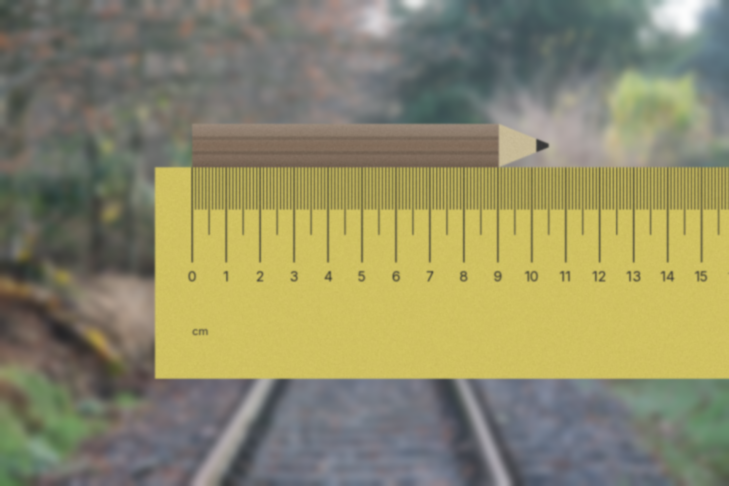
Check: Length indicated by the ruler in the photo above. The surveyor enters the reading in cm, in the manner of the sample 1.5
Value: 10.5
